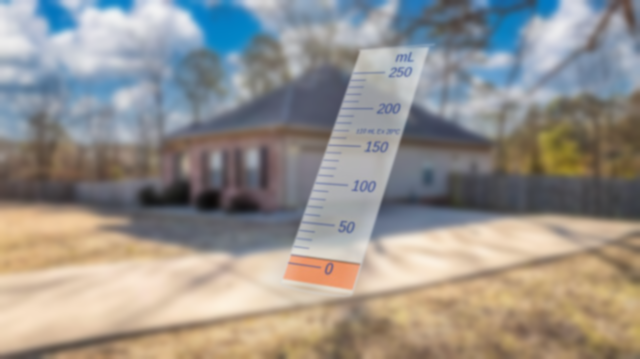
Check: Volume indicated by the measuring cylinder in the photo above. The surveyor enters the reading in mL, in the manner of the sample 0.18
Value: 10
